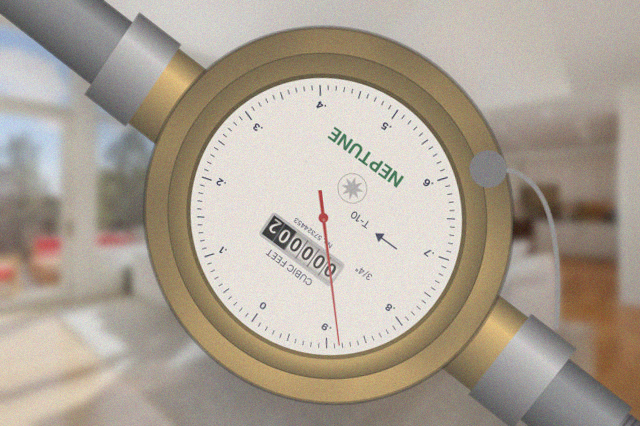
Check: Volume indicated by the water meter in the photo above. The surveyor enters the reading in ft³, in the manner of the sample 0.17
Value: 1.88
